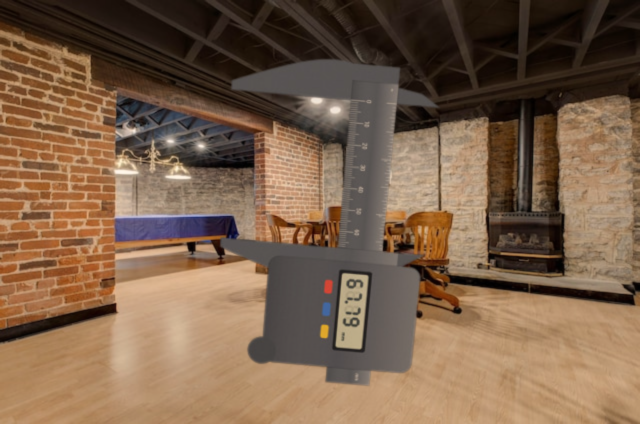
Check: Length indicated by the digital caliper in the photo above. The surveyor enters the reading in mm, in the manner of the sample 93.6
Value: 67.79
